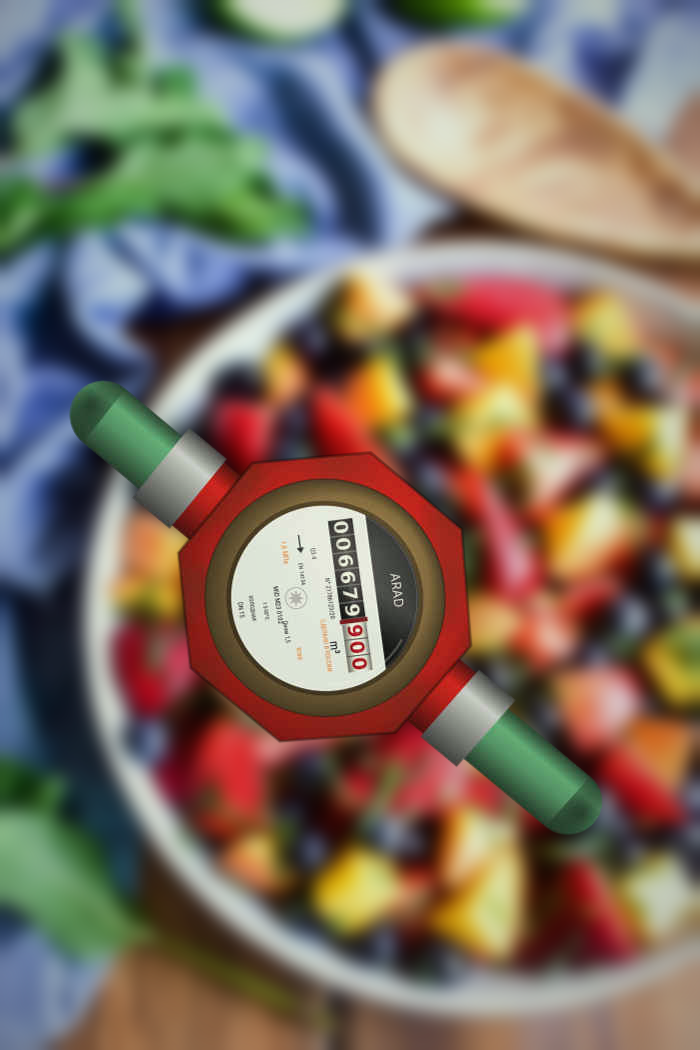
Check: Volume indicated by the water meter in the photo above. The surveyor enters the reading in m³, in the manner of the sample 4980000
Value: 6679.900
